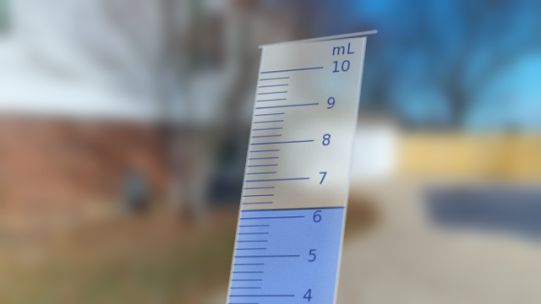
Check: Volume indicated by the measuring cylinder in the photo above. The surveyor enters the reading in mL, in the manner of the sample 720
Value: 6.2
